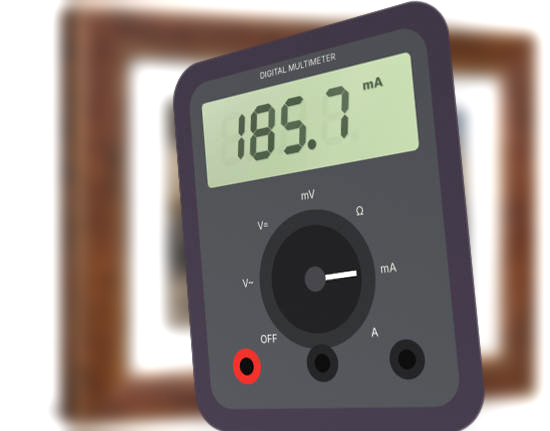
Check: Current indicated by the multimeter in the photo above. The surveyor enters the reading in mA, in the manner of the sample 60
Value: 185.7
